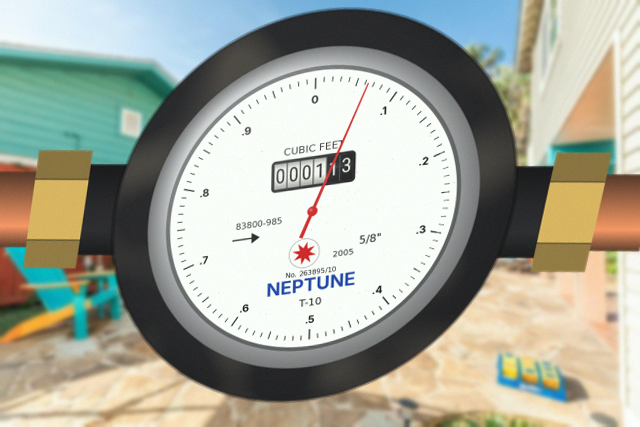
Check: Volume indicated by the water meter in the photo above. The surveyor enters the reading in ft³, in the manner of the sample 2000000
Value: 113.06
